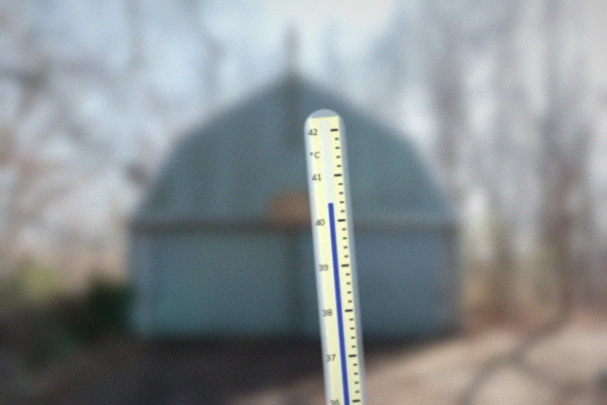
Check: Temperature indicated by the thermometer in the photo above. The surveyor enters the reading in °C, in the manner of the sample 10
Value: 40.4
